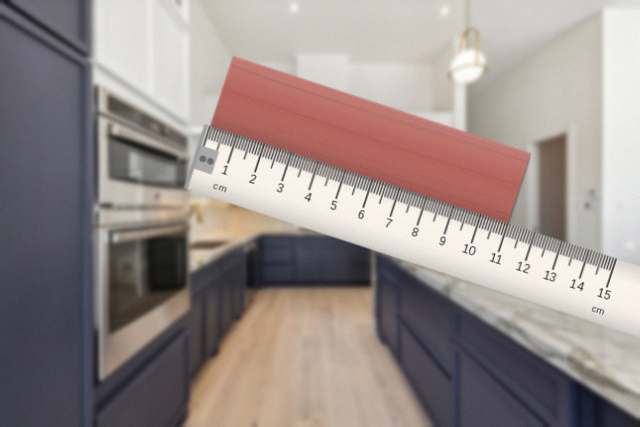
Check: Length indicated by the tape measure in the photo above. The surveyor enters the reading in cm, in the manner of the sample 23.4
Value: 11
